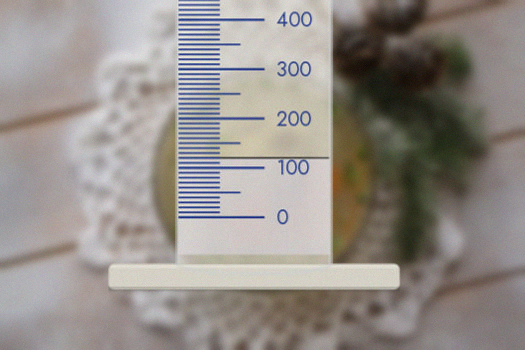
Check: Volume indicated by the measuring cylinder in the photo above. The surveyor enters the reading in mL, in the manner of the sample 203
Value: 120
